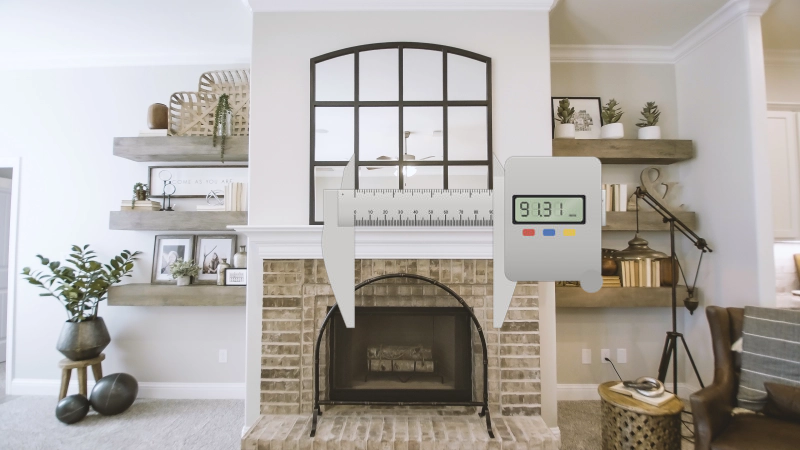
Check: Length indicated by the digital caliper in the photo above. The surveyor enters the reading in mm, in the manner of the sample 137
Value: 91.31
